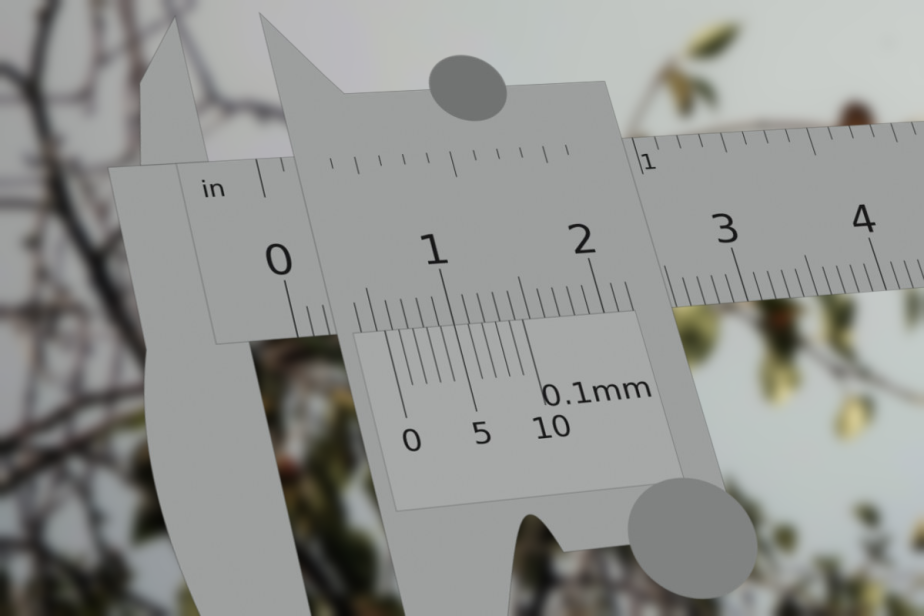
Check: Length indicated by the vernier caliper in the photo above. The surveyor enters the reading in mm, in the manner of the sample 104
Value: 5.5
